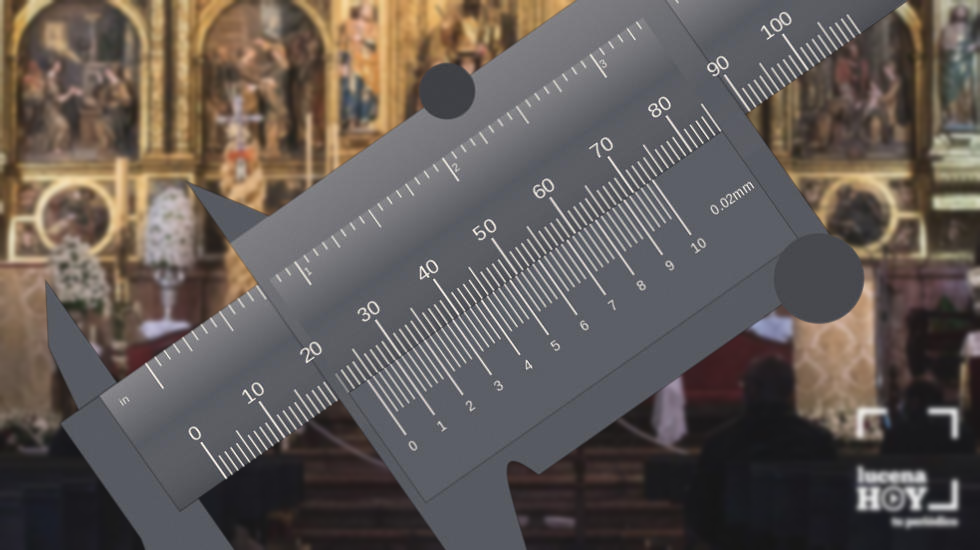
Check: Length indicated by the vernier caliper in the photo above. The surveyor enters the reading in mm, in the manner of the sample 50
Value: 24.2
